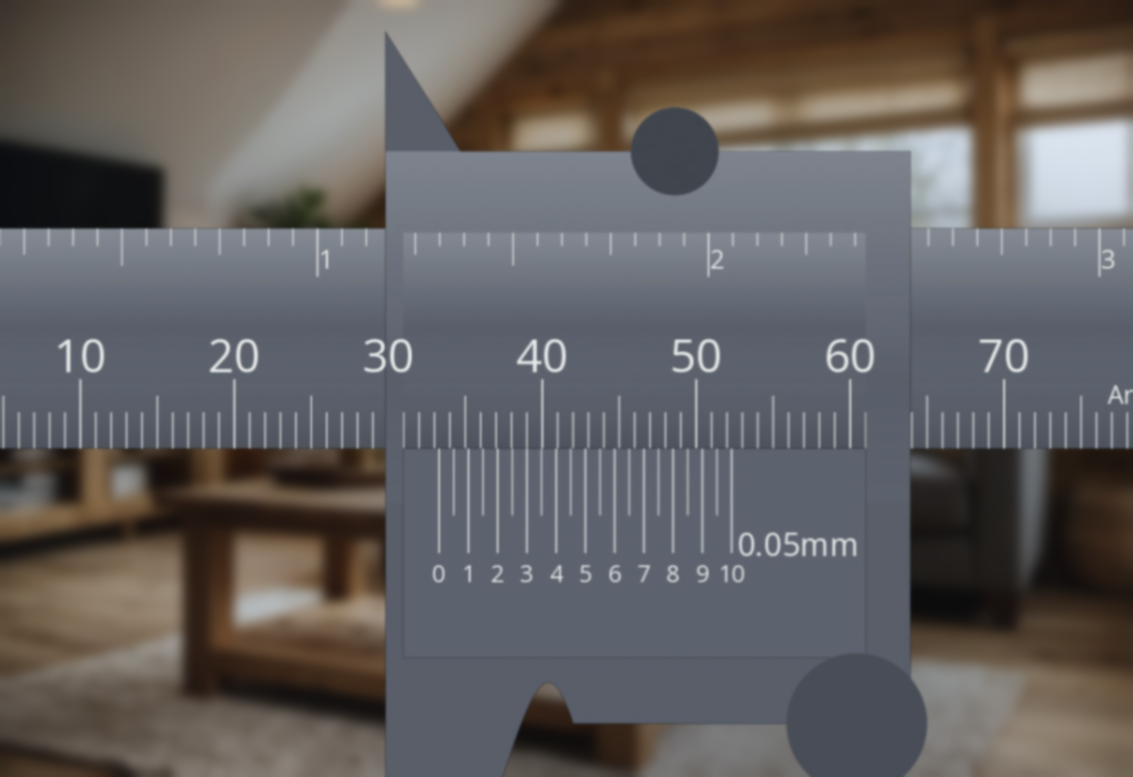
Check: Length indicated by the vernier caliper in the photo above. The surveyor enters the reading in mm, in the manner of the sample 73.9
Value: 33.3
